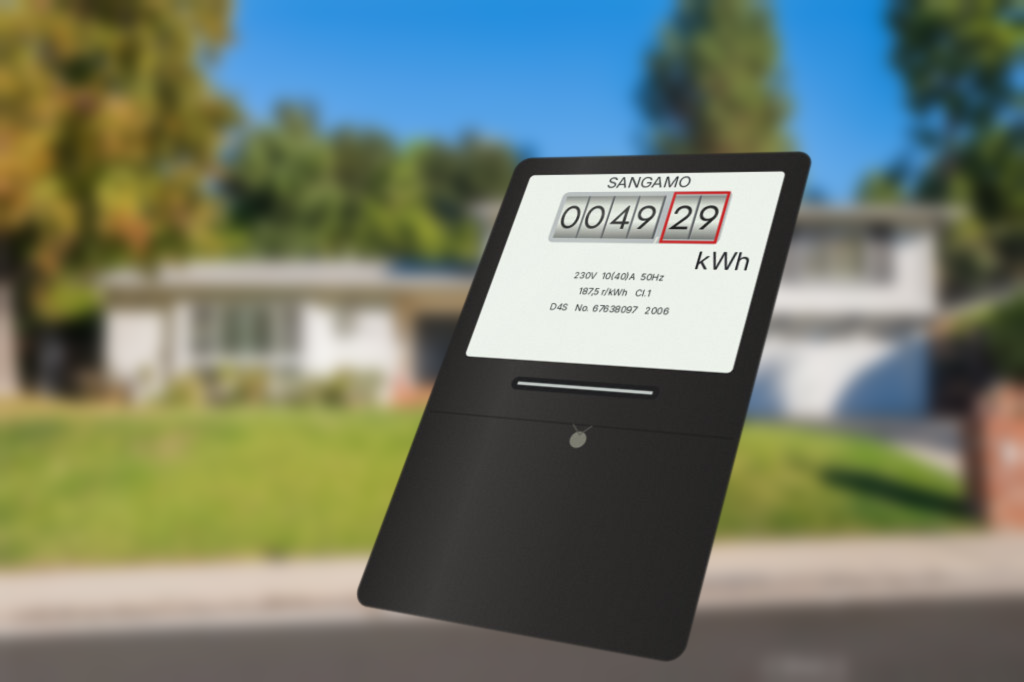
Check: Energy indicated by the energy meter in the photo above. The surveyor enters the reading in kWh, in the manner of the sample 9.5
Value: 49.29
